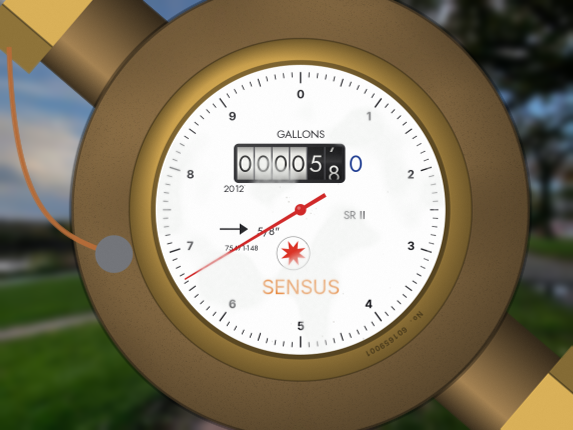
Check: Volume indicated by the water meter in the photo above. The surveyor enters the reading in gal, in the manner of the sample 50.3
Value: 576.6
